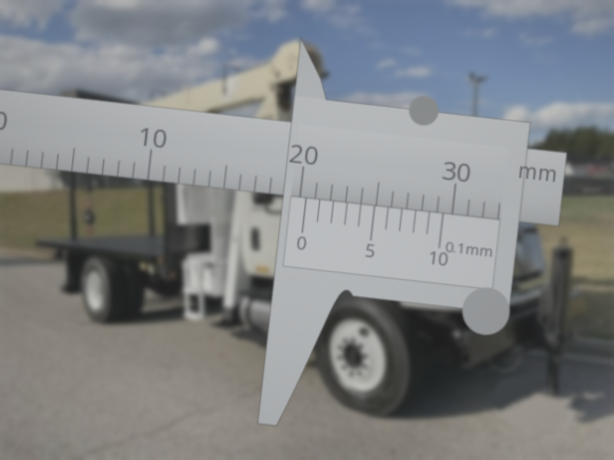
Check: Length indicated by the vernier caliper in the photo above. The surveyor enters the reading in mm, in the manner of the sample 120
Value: 20.4
